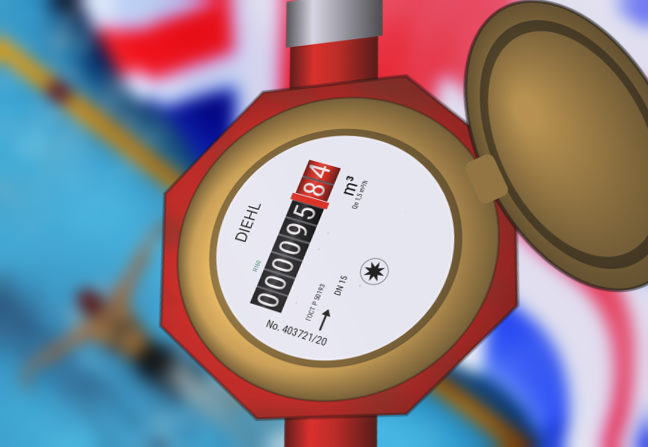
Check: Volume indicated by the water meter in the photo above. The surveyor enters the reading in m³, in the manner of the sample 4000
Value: 95.84
